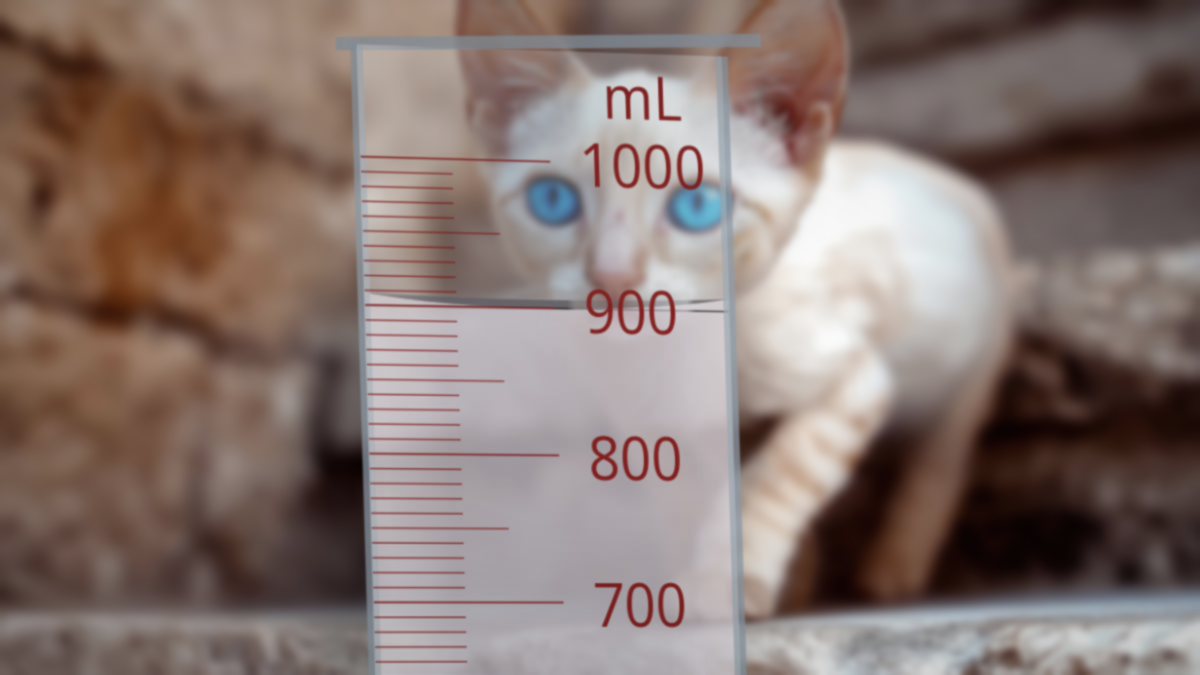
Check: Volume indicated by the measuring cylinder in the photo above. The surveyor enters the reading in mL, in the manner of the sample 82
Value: 900
